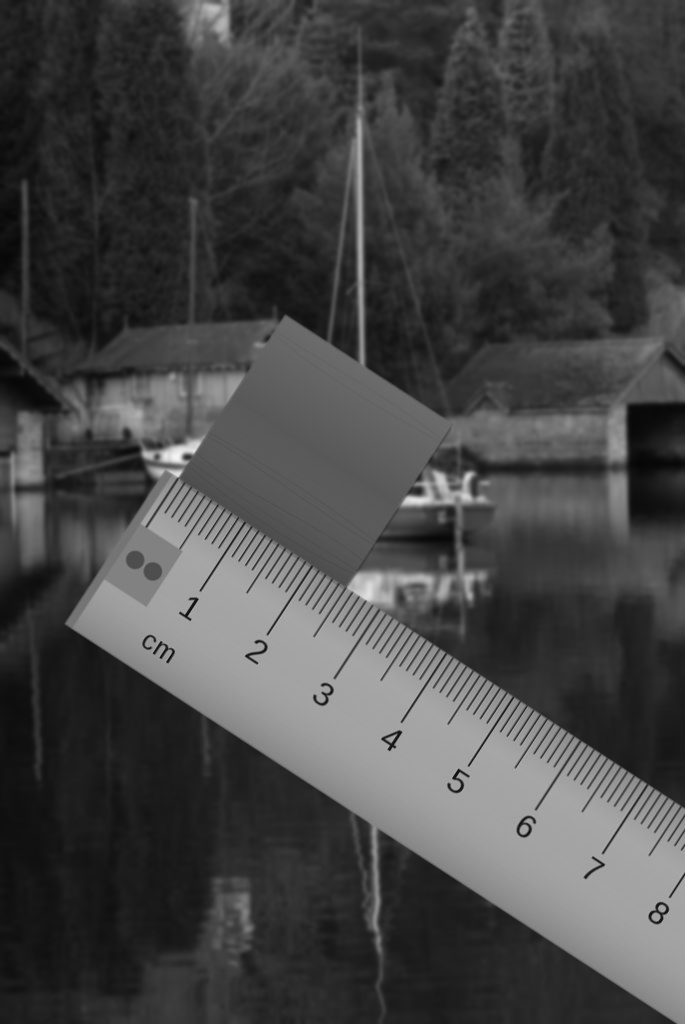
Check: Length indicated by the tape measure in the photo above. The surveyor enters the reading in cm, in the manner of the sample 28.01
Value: 2.5
